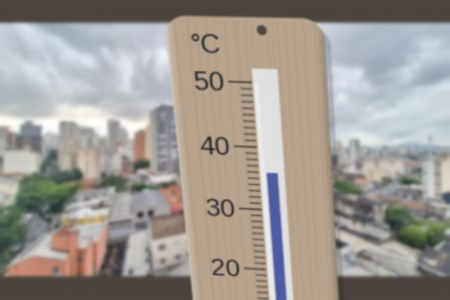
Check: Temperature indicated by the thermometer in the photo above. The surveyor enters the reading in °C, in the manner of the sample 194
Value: 36
